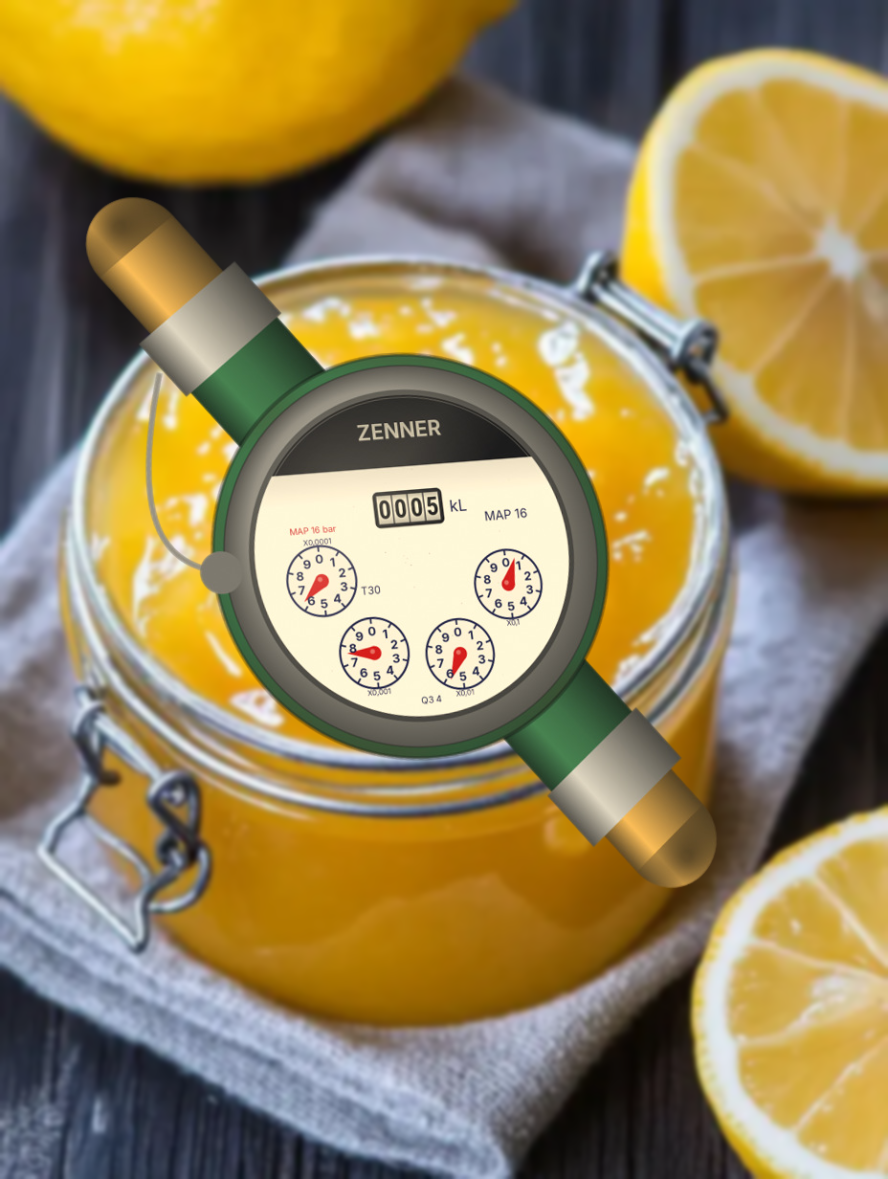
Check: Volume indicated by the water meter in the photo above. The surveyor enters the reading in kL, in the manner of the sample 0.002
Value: 5.0576
